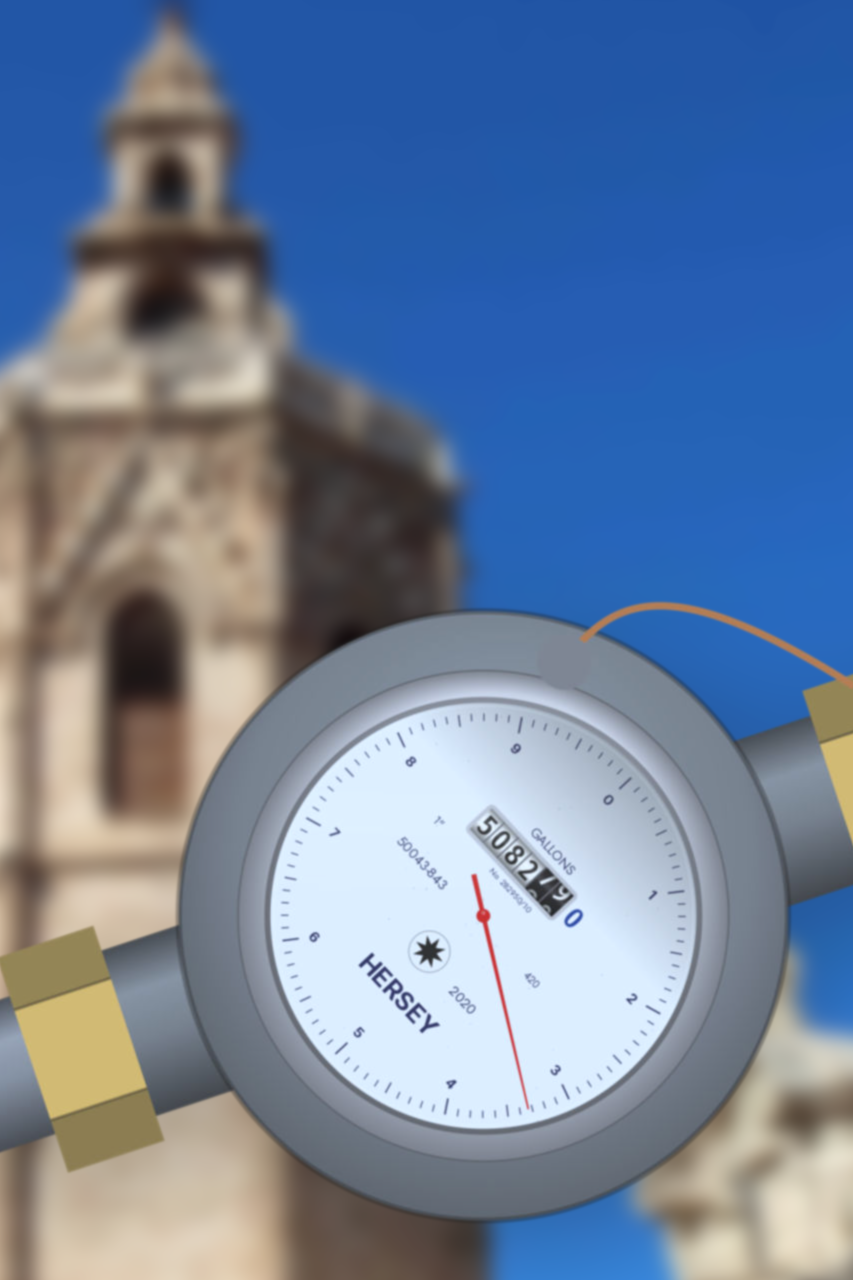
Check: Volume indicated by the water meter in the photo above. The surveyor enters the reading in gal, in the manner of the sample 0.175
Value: 5082793.3
